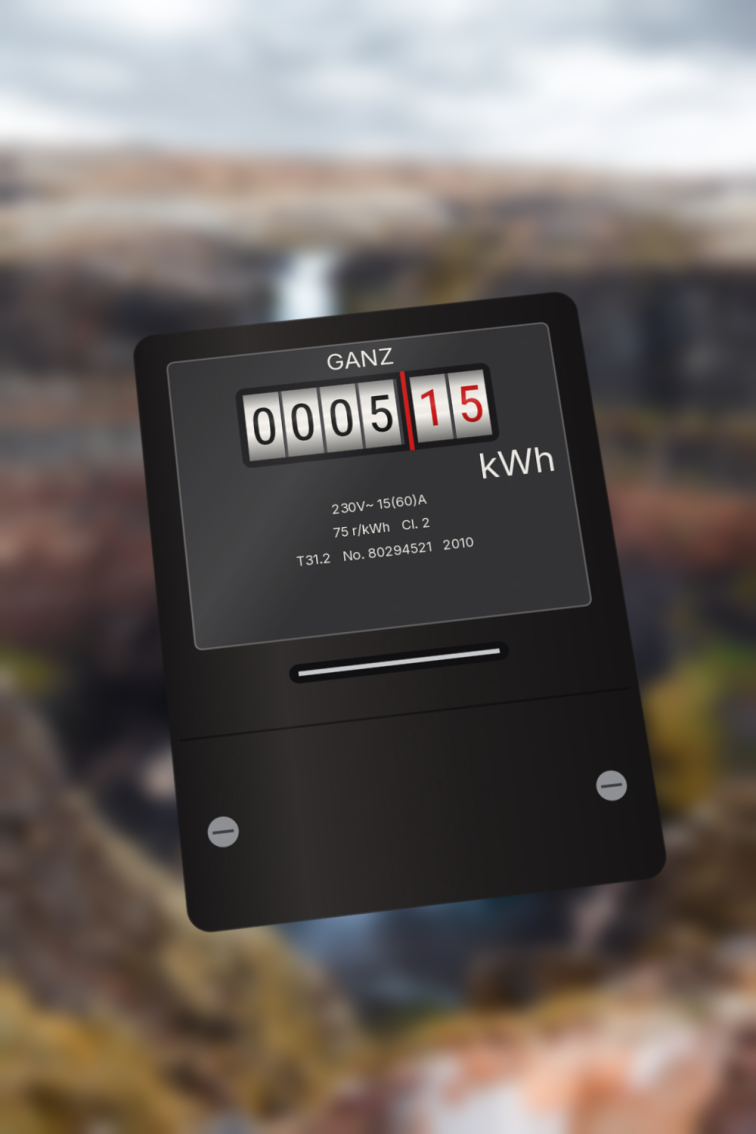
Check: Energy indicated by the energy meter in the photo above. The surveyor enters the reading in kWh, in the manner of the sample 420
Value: 5.15
